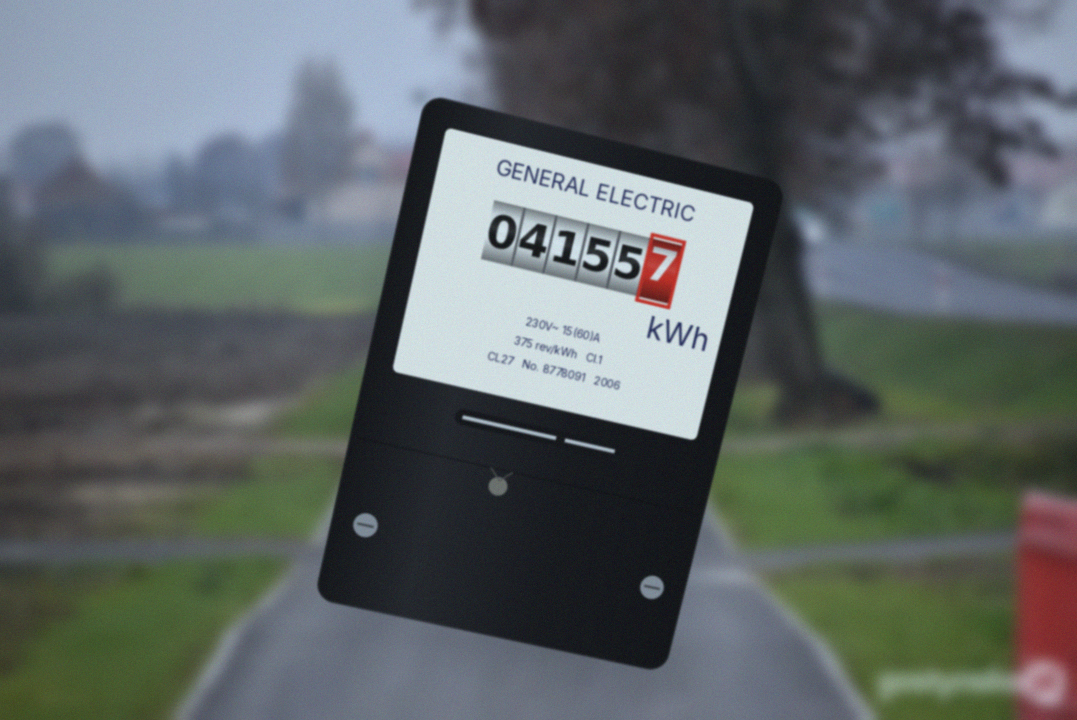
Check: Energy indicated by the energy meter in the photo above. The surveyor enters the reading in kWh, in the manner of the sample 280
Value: 4155.7
